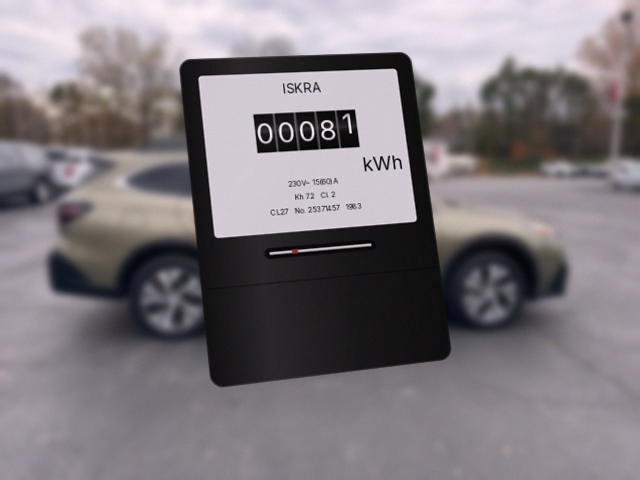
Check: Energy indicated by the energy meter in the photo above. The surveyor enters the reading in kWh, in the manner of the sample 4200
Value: 81
